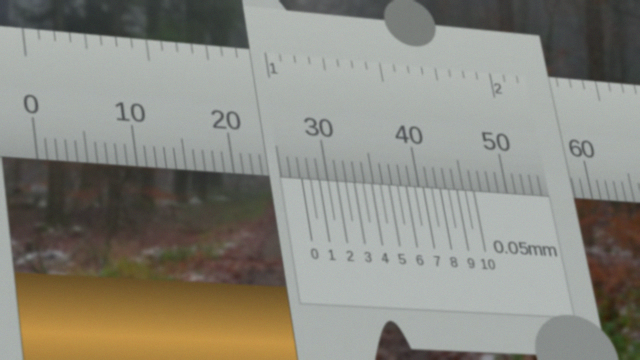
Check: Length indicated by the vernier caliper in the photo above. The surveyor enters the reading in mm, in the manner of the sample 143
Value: 27.2
